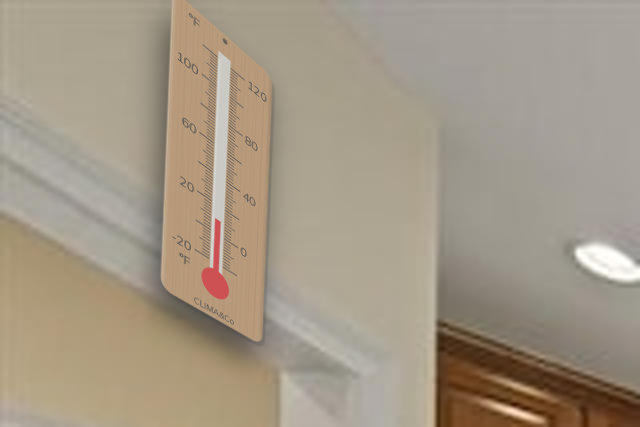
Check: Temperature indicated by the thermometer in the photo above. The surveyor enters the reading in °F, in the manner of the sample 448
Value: 10
